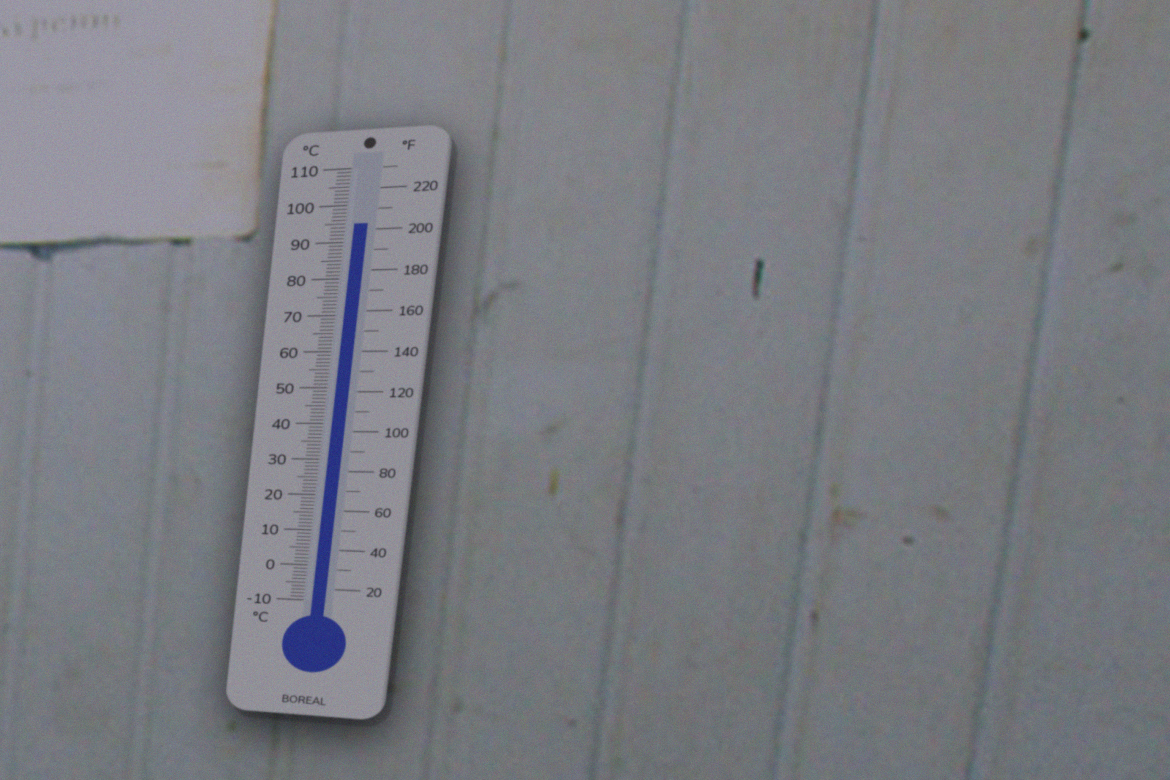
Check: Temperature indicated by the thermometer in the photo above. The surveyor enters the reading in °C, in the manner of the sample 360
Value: 95
